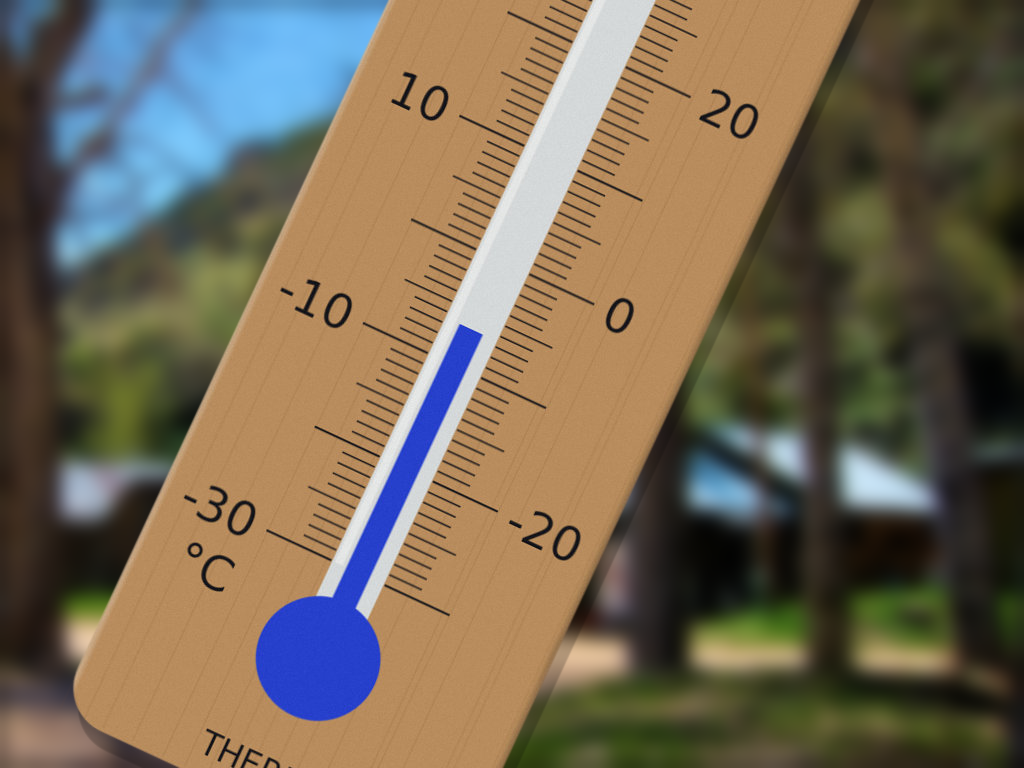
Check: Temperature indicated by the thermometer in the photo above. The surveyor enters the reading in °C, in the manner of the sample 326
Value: -6.5
